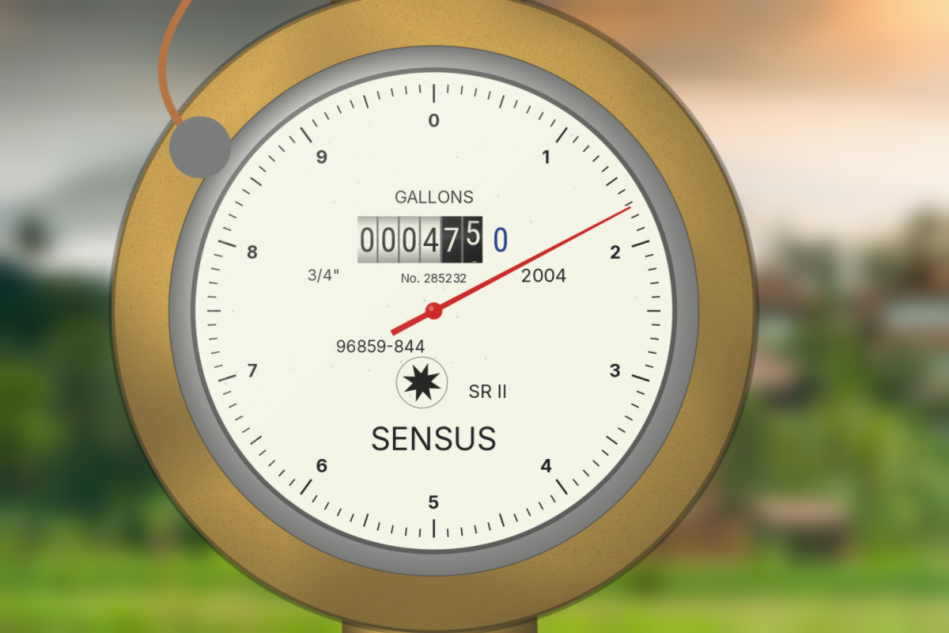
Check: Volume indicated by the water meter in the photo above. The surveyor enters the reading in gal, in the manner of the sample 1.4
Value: 4751.7
